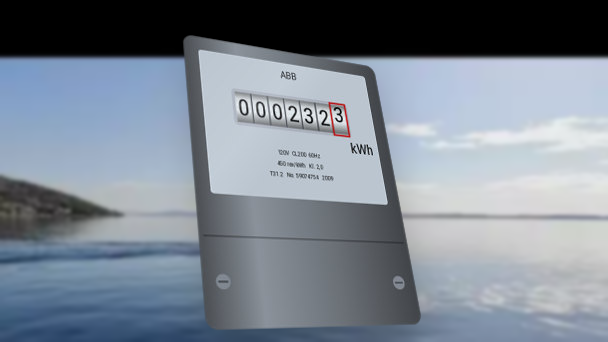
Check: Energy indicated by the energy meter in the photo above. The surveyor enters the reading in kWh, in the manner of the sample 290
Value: 232.3
